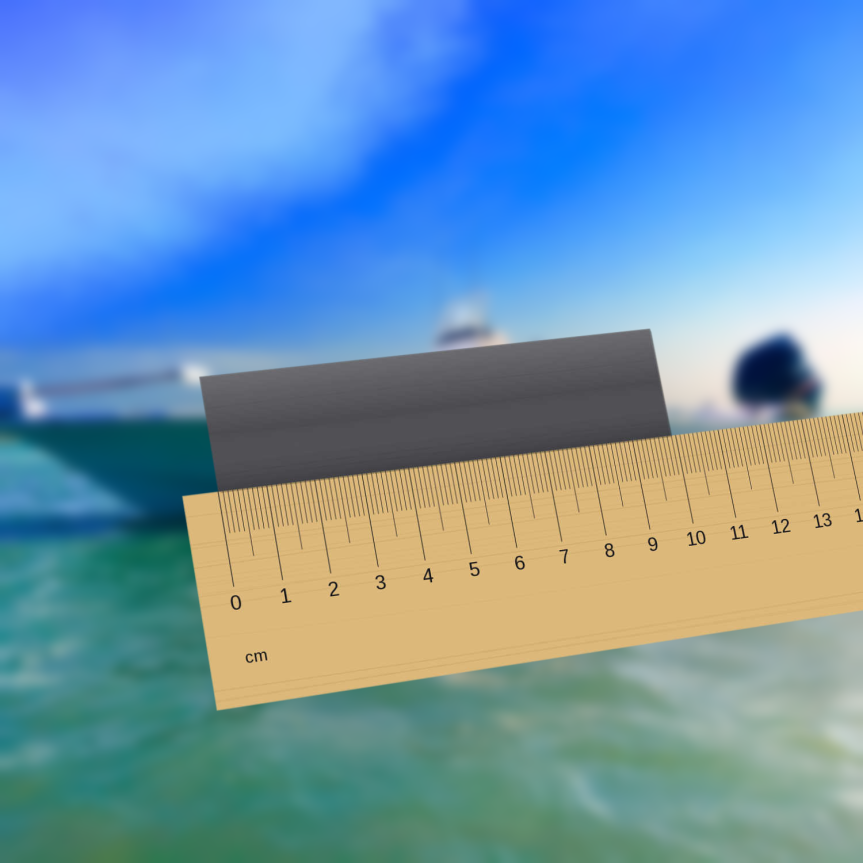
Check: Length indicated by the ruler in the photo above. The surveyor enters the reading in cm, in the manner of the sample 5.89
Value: 9.9
